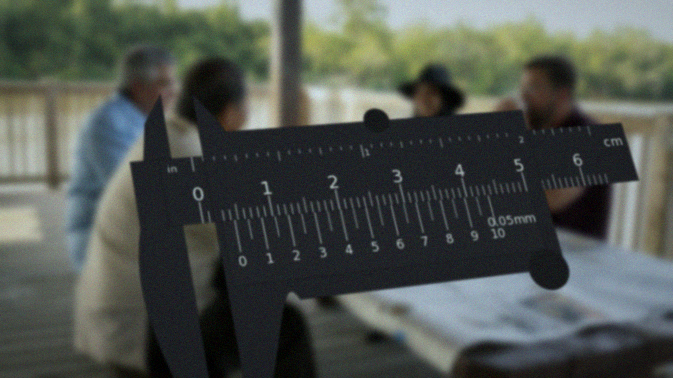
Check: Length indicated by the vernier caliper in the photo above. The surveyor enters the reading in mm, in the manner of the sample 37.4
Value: 4.5
